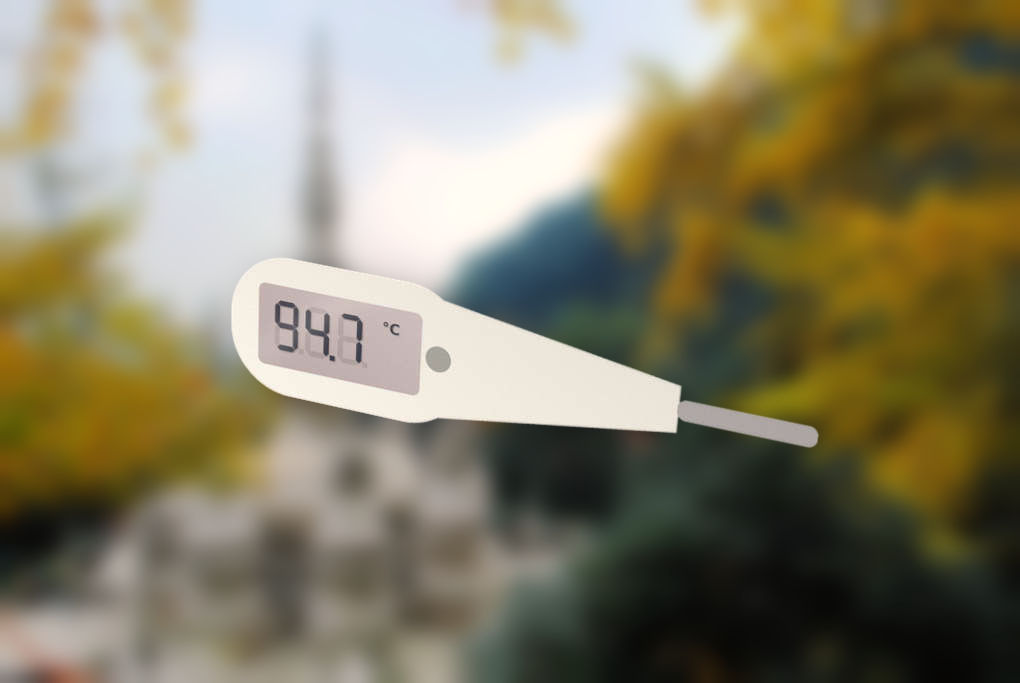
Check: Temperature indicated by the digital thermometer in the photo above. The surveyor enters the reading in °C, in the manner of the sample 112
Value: 94.7
